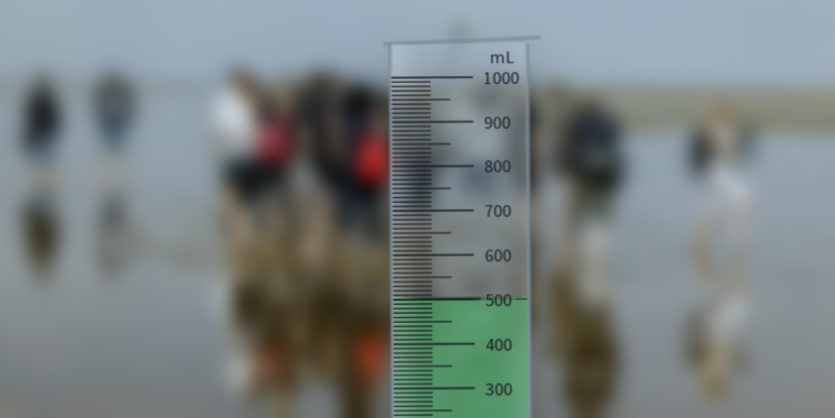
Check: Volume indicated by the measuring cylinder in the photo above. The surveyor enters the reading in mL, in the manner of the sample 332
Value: 500
